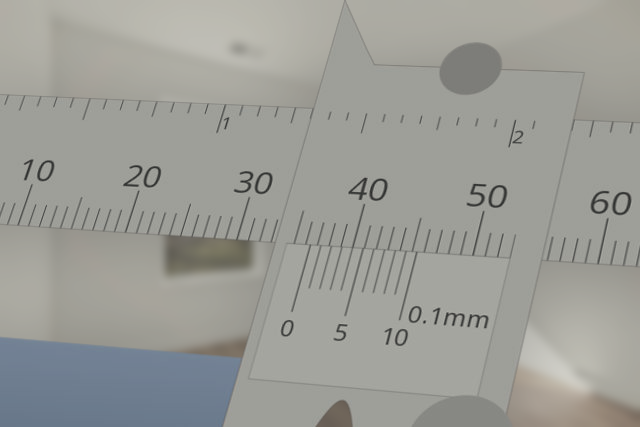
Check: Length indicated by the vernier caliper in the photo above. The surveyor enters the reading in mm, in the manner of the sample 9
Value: 36.4
